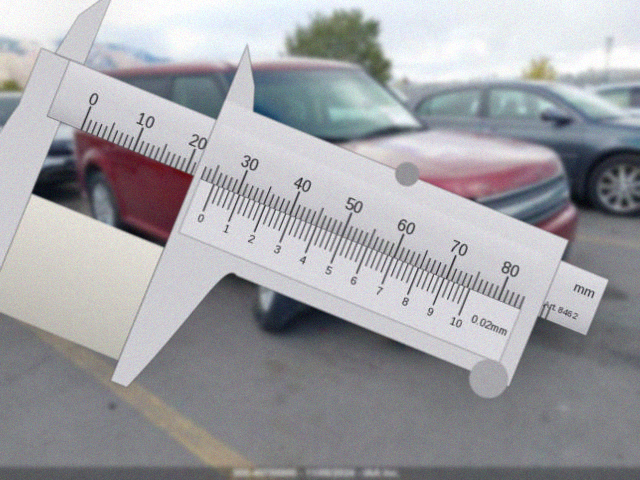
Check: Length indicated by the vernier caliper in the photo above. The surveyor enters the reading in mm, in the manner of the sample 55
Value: 25.5
